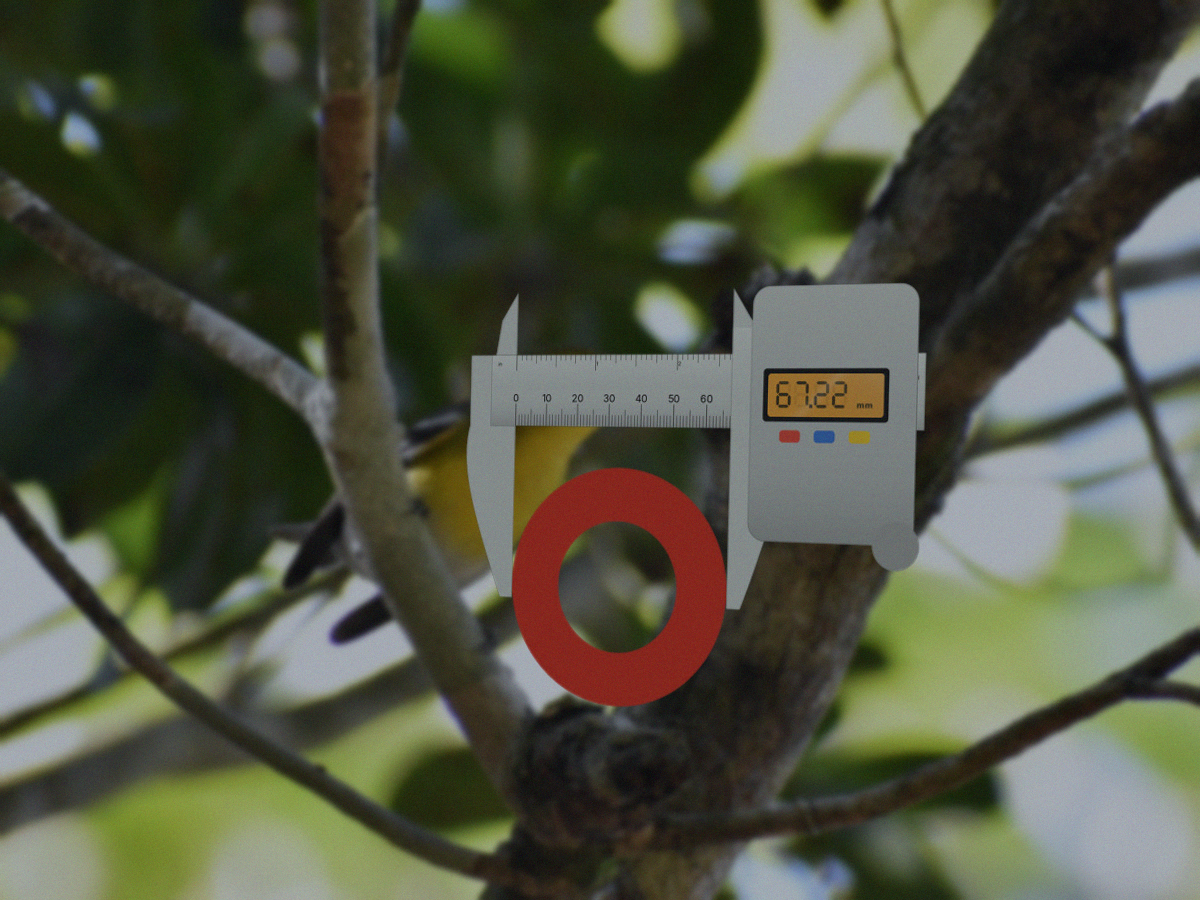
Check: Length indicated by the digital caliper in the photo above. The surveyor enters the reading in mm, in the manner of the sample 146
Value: 67.22
